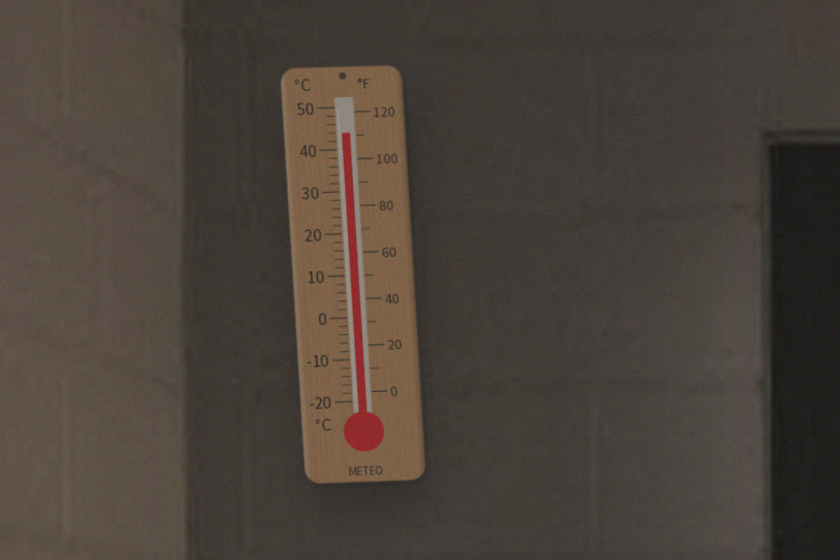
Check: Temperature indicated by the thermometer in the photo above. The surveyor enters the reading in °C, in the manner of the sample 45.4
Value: 44
